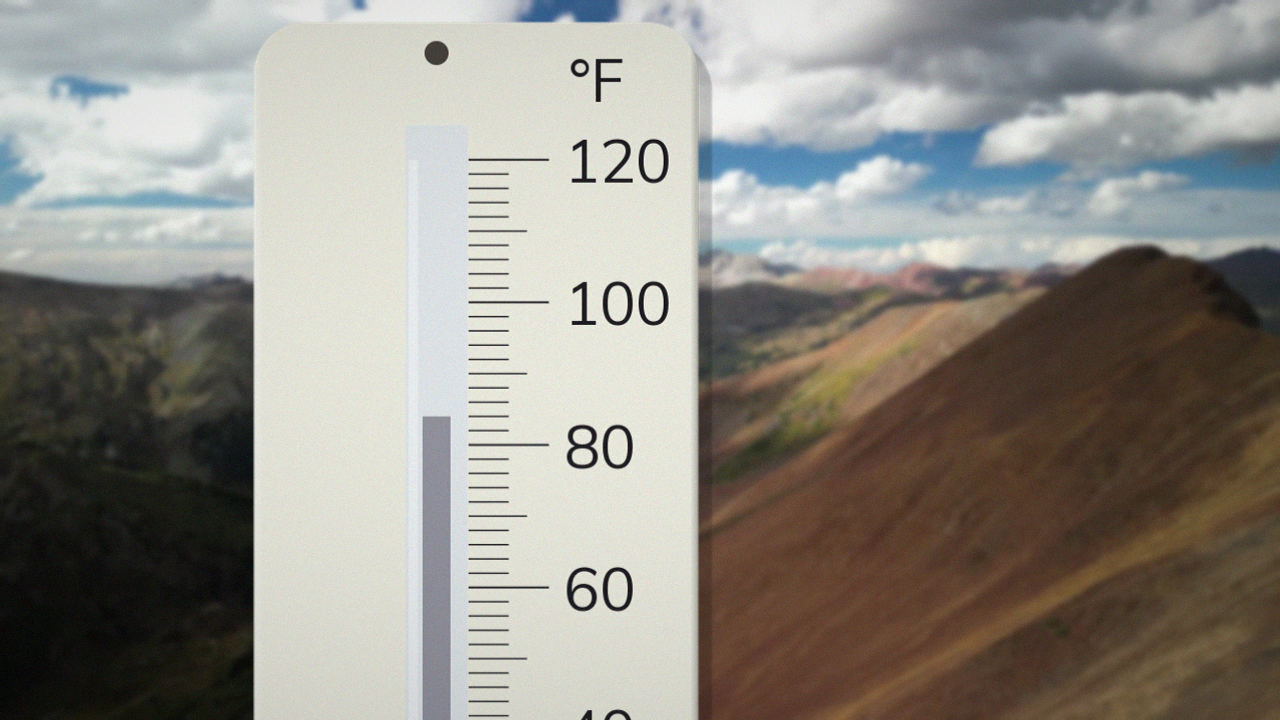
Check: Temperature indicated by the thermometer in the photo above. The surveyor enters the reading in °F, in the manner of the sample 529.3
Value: 84
